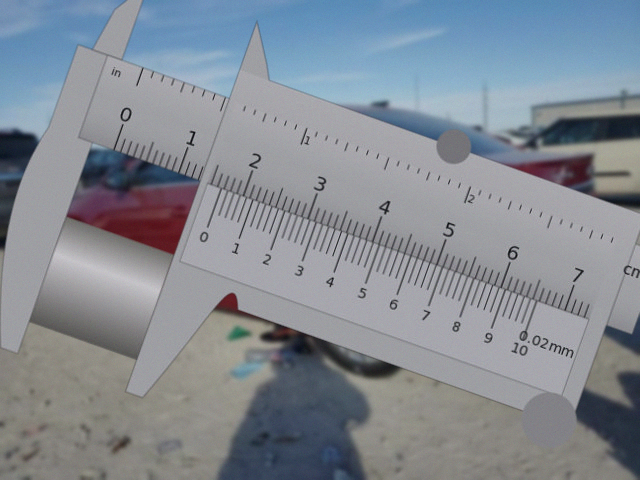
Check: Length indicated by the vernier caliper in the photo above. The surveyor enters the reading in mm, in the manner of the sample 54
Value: 16.6
